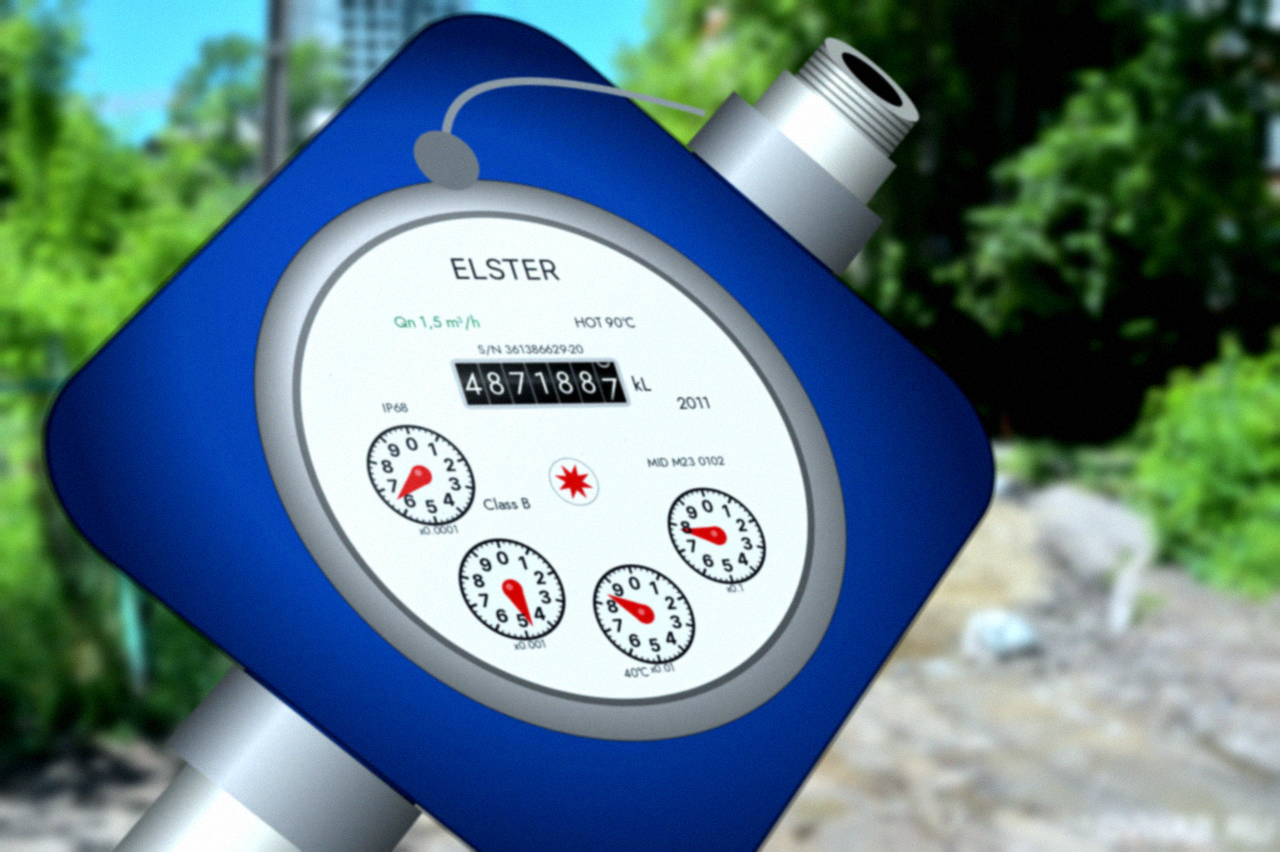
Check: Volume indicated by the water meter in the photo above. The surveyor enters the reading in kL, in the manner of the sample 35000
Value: 4871886.7846
